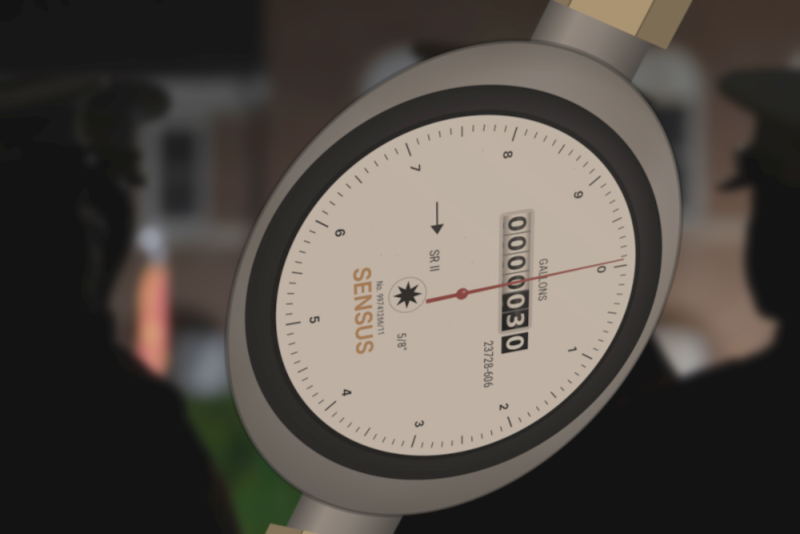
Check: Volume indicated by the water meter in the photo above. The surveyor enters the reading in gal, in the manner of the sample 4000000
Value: 29.9
